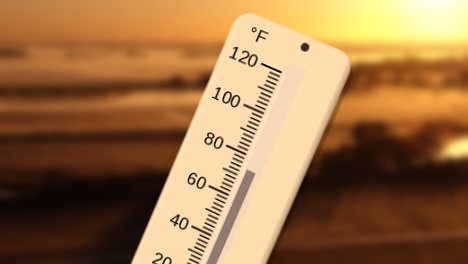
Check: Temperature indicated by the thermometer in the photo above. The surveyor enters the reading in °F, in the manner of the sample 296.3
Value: 74
